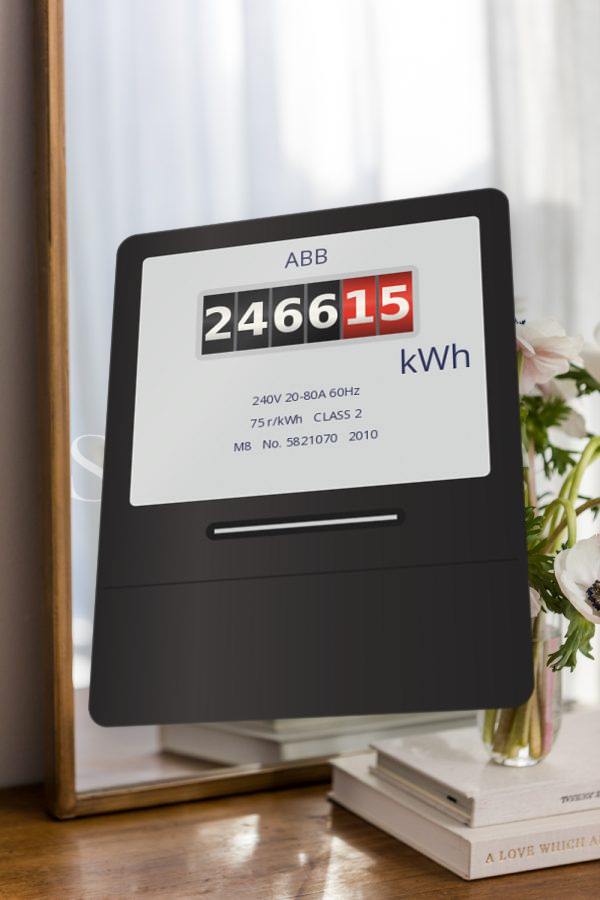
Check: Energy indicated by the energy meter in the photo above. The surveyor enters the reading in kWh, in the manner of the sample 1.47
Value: 2466.15
